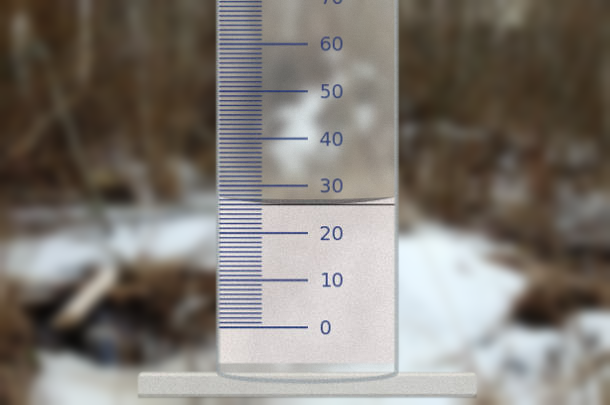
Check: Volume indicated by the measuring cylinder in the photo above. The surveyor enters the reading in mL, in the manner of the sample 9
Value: 26
